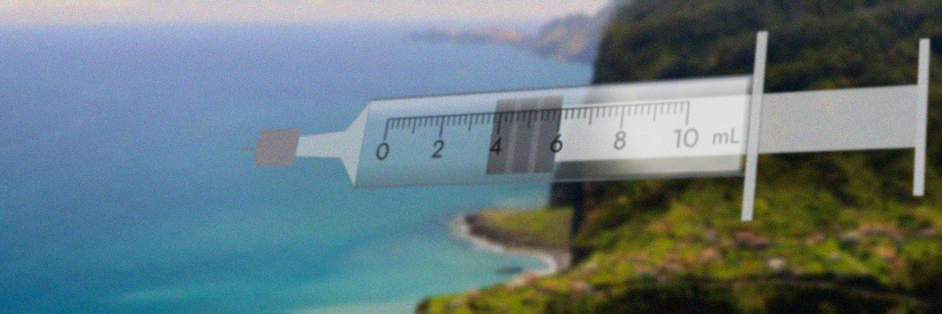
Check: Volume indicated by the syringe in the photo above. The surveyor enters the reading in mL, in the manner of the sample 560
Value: 3.8
